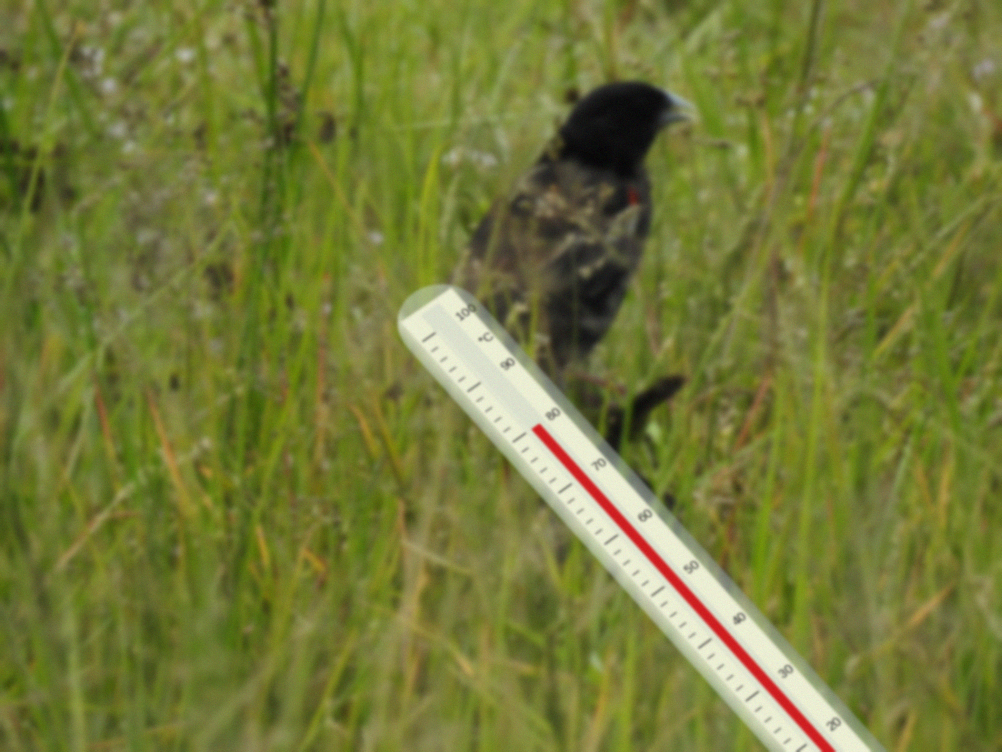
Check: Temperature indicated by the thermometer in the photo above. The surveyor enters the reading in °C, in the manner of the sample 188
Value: 80
